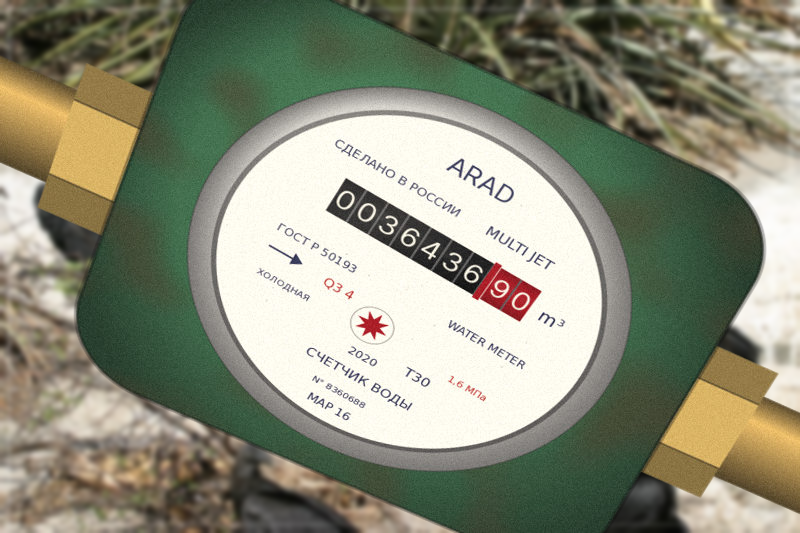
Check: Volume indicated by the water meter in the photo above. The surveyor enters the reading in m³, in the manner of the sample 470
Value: 36436.90
